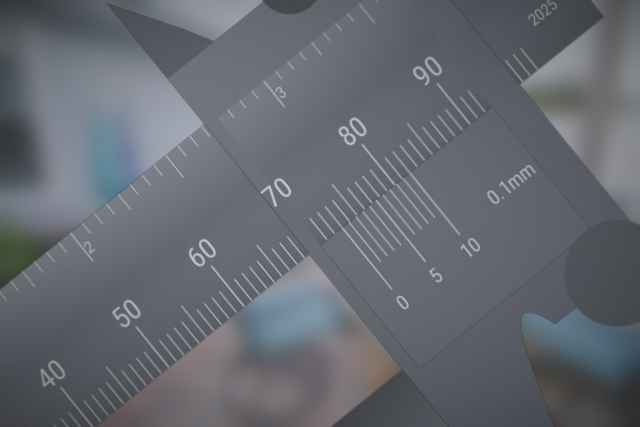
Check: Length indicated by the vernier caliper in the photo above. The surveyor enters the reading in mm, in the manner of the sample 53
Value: 73.0
